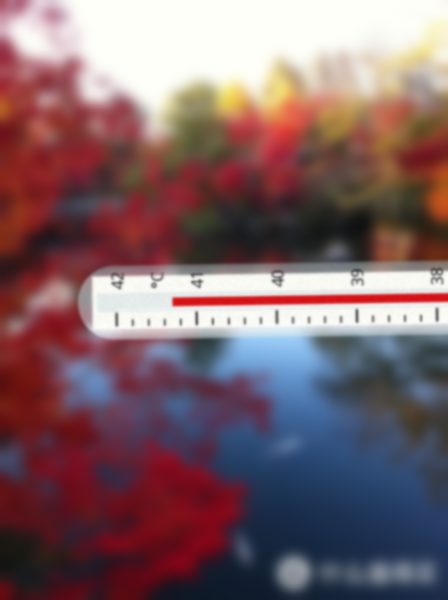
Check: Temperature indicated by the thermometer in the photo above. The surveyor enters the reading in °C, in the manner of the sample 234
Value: 41.3
